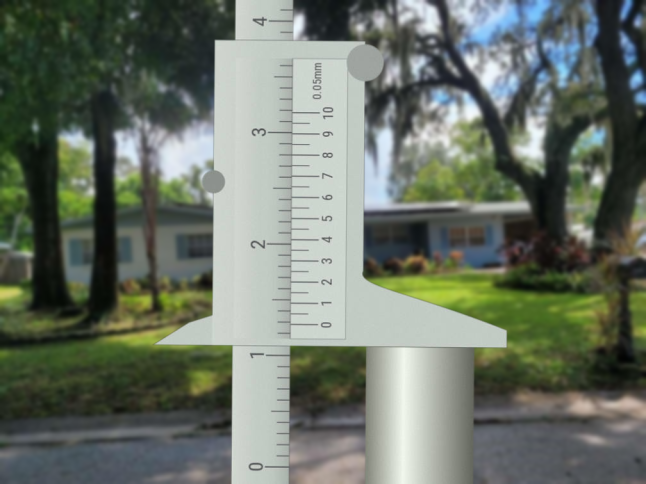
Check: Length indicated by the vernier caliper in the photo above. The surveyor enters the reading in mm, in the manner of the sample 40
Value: 12.8
